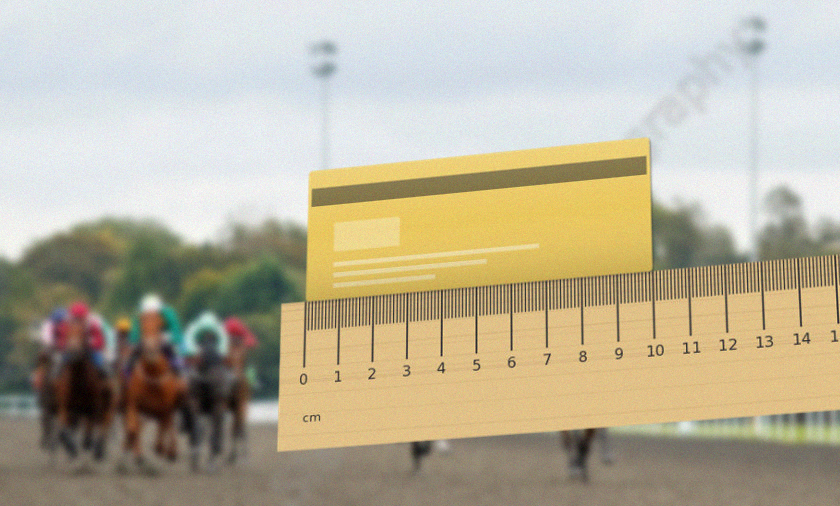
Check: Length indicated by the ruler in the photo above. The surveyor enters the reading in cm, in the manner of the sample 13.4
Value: 10
